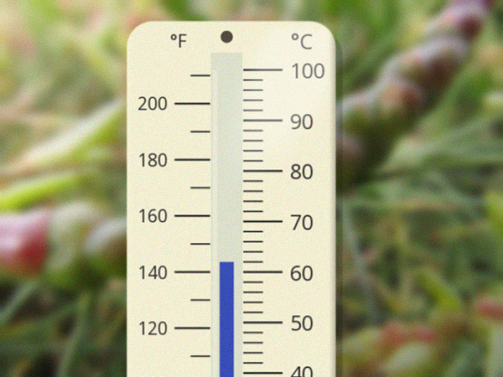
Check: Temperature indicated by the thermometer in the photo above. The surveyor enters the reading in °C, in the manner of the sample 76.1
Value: 62
